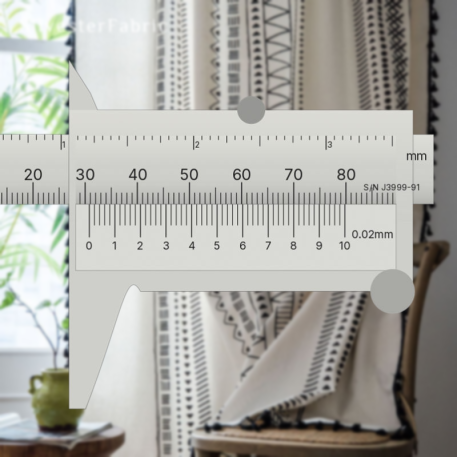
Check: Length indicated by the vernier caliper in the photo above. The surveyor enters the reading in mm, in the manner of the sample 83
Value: 30.8
